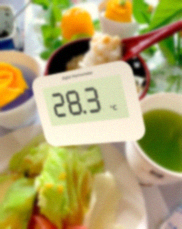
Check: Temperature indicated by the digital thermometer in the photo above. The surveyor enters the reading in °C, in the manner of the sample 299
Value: 28.3
